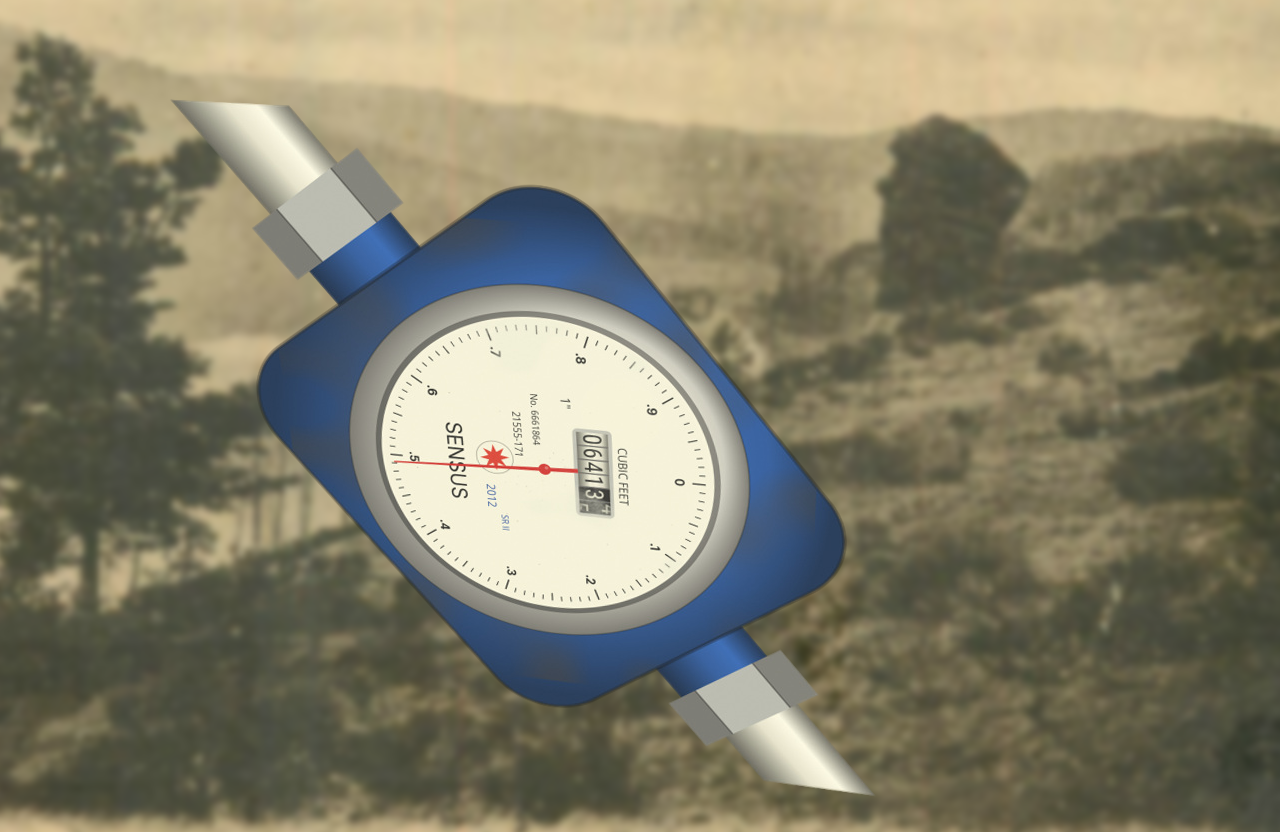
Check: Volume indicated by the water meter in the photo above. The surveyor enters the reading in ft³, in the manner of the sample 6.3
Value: 64134.49
